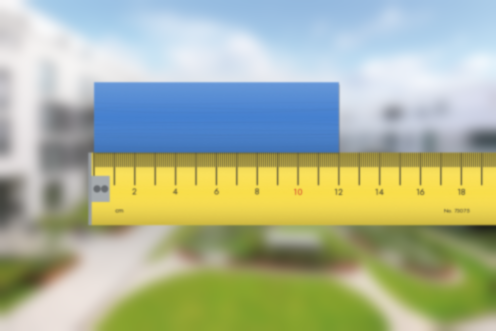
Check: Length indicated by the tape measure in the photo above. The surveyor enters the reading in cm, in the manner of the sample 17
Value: 12
